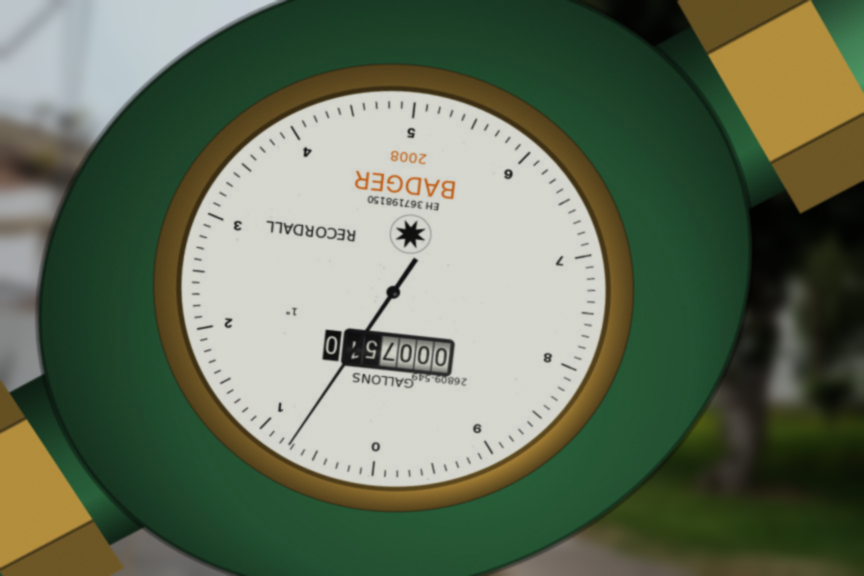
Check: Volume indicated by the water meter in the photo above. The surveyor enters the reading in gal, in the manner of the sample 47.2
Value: 7510.7
